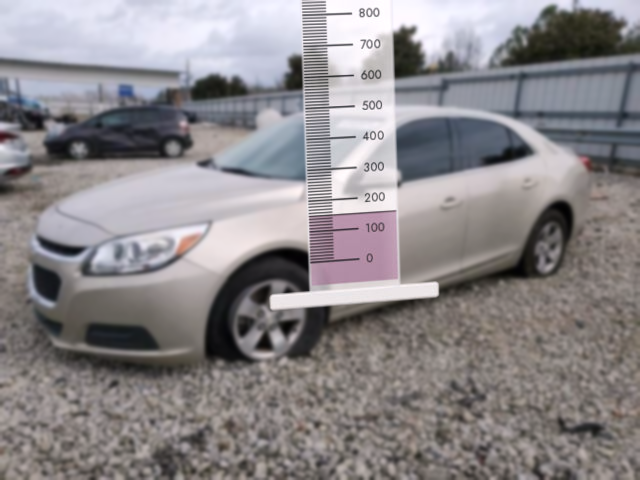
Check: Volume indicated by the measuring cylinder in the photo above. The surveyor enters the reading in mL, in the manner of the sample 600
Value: 150
